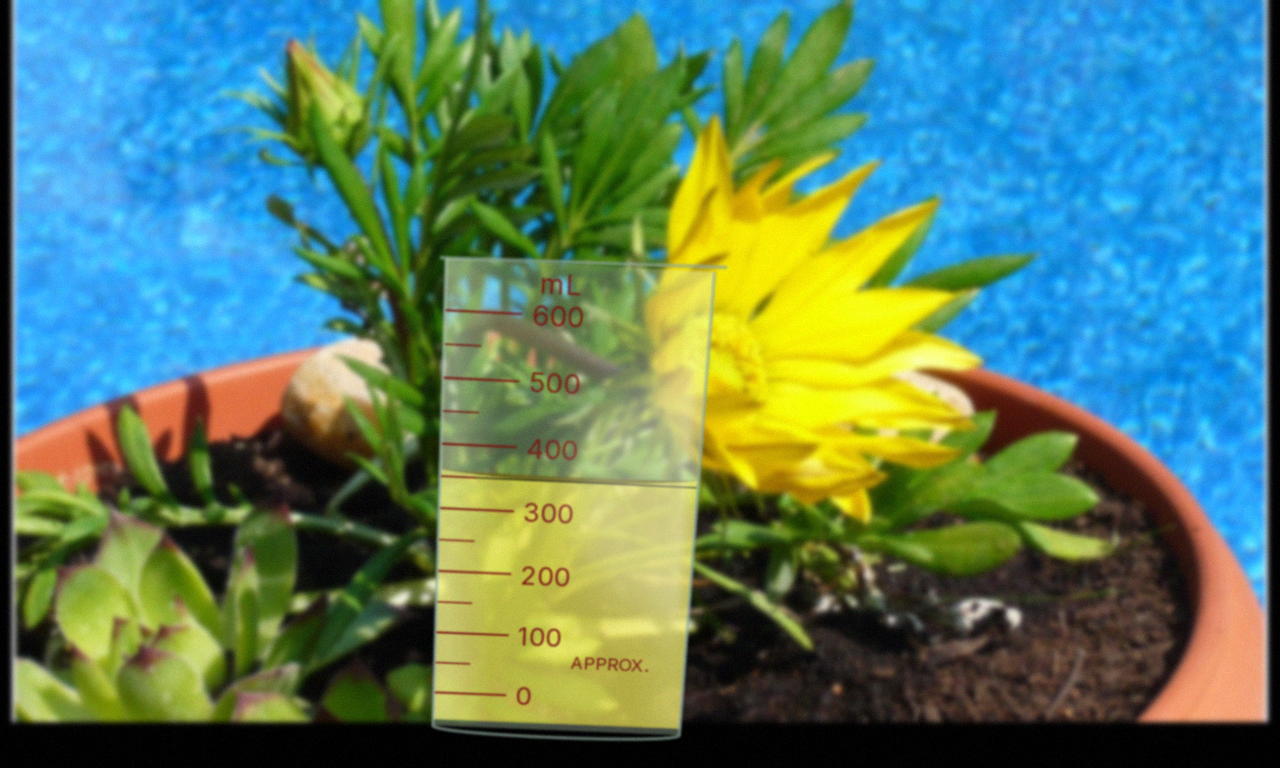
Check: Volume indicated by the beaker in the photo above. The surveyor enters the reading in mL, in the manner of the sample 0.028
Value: 350
